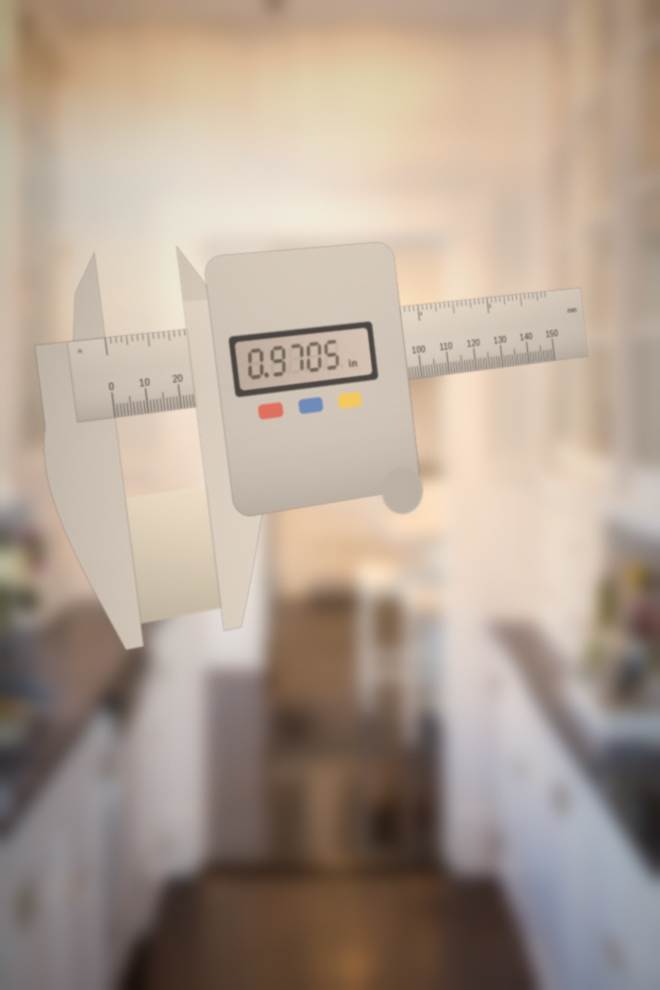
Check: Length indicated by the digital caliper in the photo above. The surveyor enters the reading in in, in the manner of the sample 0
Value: 0.9705
